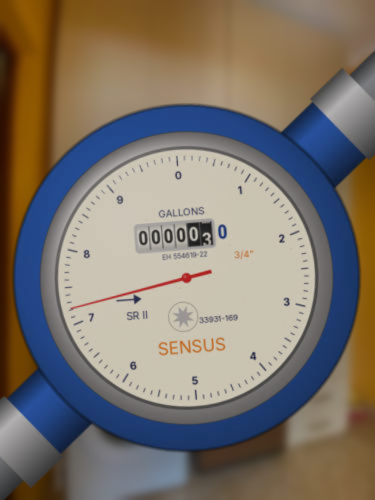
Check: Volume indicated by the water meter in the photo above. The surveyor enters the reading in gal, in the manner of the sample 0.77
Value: 27.2
